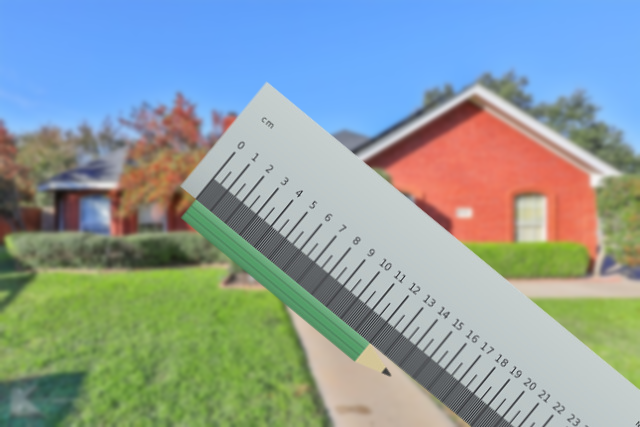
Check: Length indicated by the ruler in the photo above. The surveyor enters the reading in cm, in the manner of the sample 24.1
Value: 14
